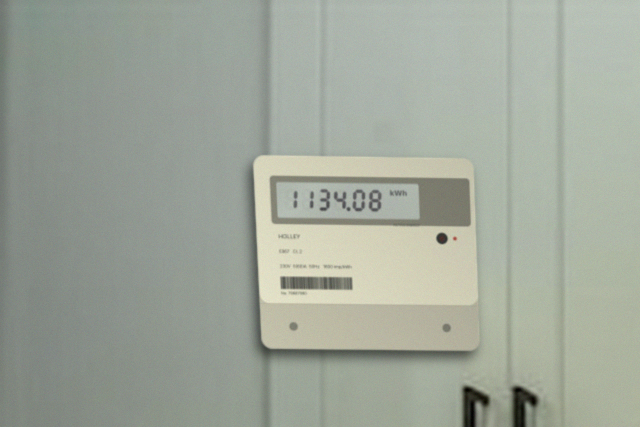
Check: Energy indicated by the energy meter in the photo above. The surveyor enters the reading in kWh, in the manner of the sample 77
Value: 1134.08
